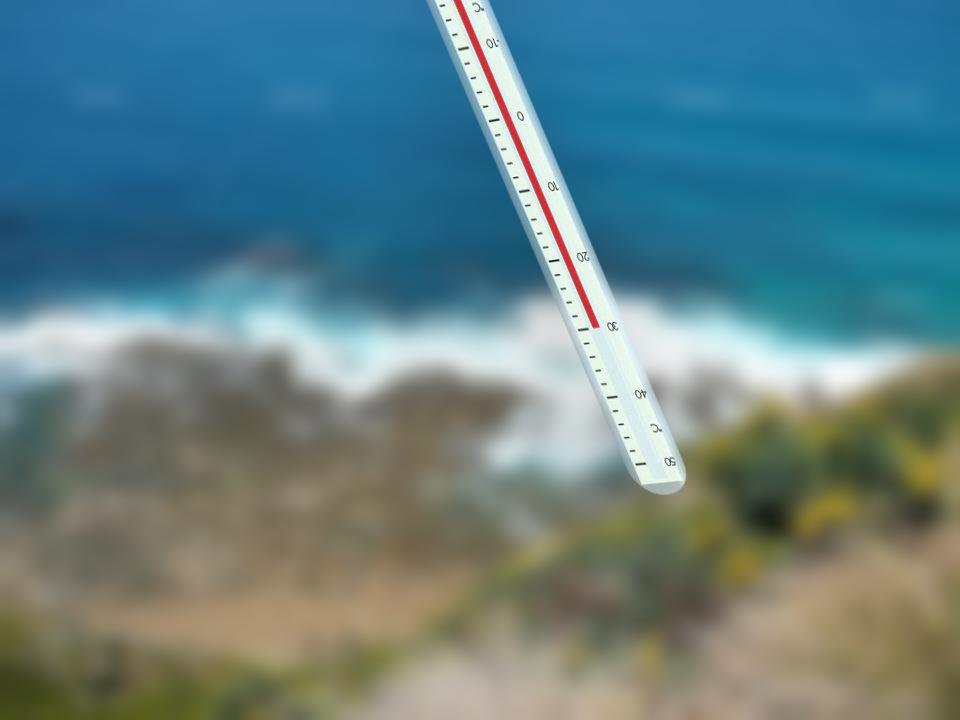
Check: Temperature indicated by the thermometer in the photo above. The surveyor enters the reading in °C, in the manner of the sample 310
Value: 30
